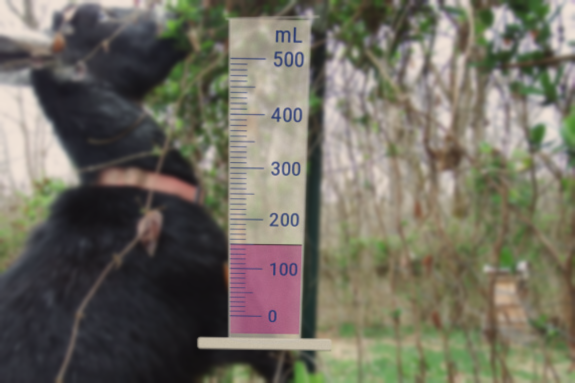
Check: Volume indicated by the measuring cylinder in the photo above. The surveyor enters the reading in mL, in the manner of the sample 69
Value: 150
